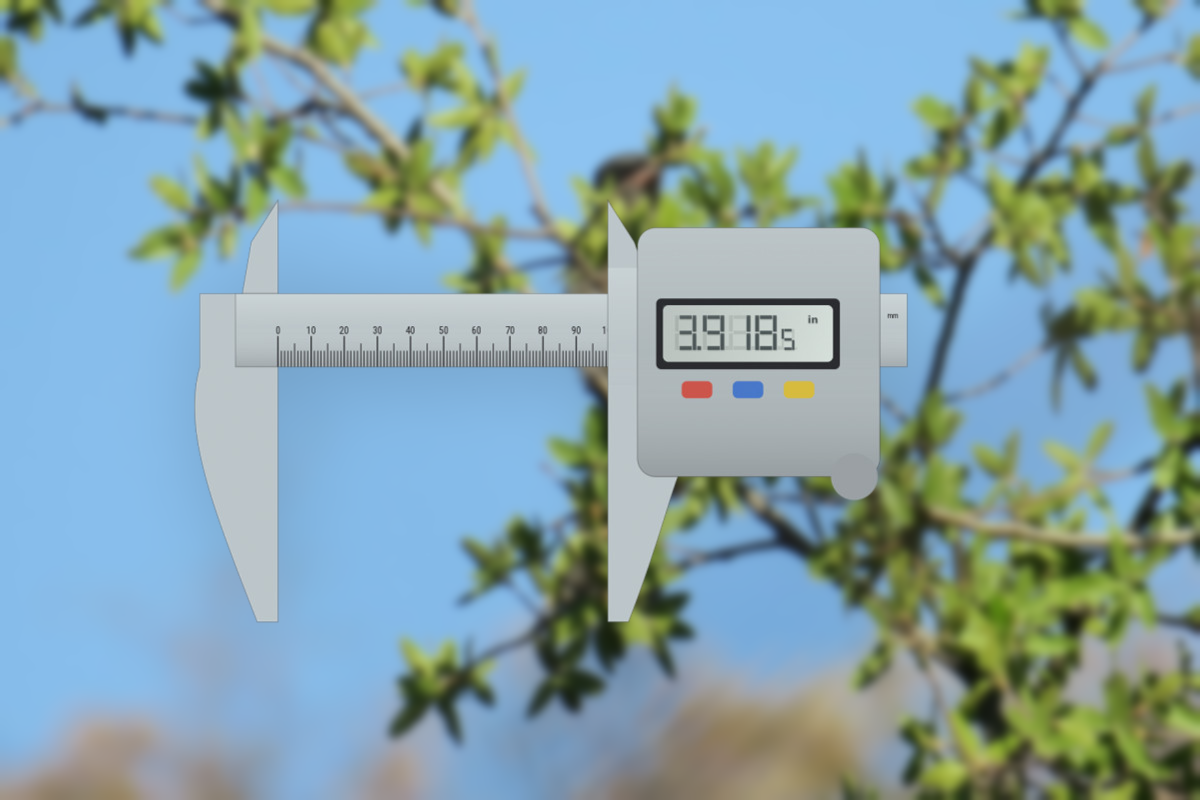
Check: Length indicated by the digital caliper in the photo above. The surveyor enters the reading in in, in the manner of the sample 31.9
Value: 3.9185
